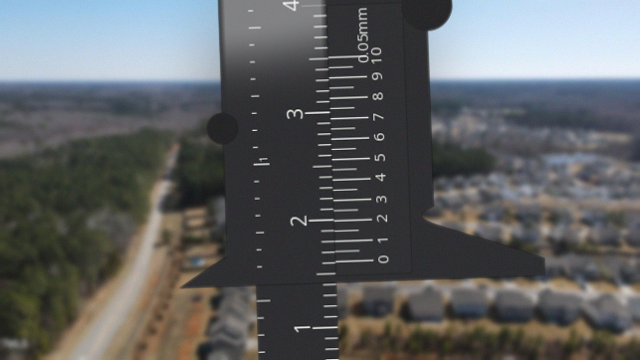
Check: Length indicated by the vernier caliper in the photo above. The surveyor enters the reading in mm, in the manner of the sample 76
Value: 16.1
